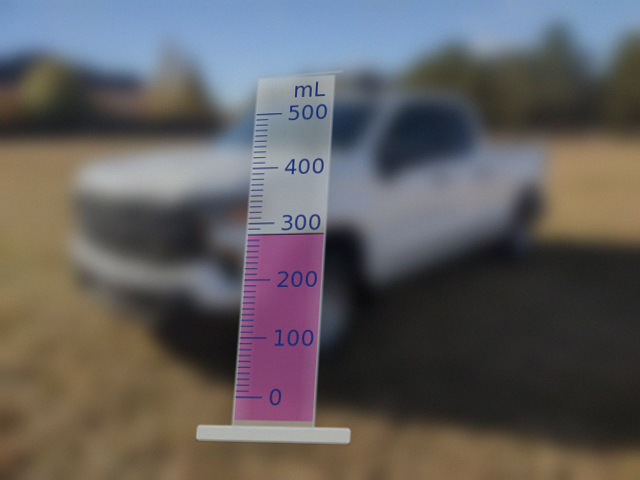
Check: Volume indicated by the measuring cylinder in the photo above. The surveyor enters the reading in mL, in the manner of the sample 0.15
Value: 280
